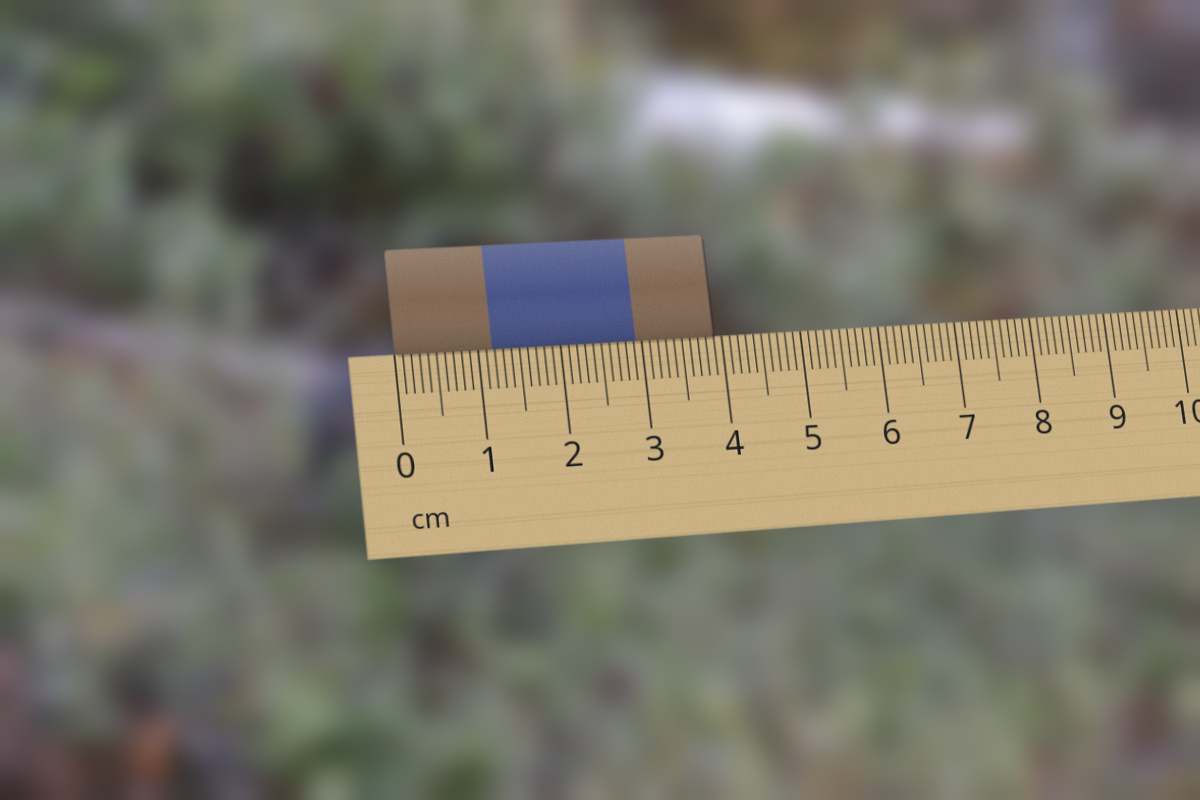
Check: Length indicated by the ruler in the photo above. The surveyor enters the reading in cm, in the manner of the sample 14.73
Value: 3.9
